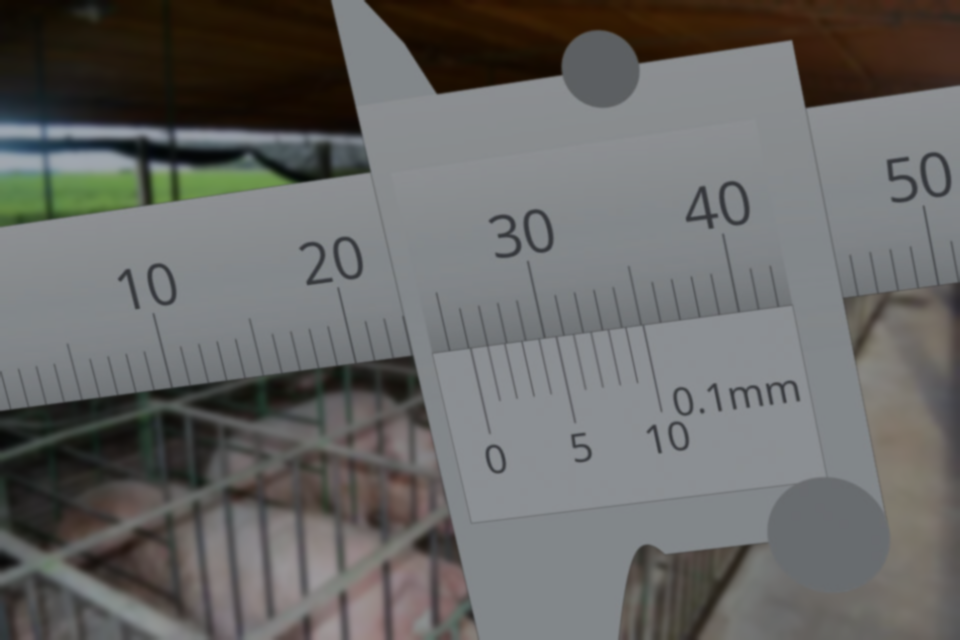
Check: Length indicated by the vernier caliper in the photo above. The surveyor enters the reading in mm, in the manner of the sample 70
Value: 26.1
